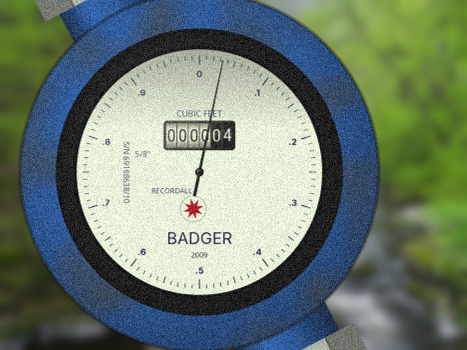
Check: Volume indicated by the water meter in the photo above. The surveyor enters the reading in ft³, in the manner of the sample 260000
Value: 4.03
